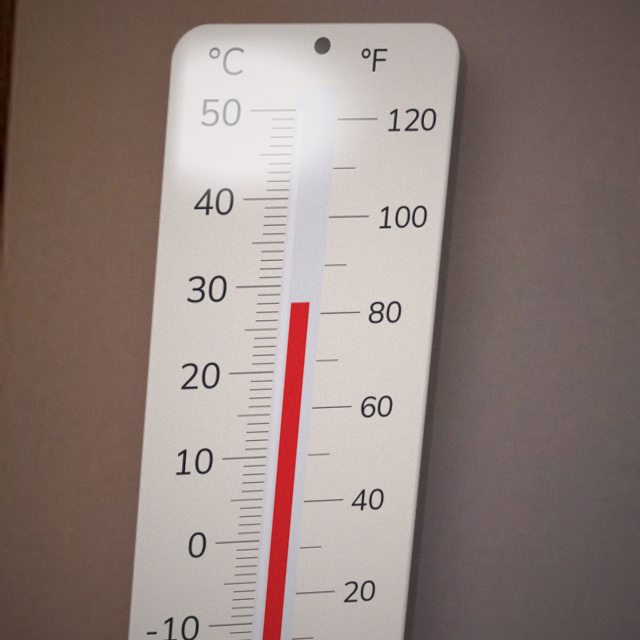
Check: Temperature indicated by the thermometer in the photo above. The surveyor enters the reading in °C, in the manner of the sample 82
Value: 28
